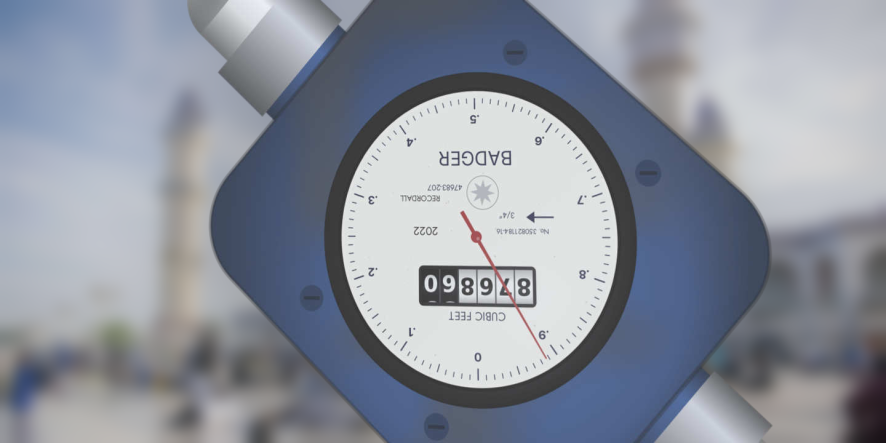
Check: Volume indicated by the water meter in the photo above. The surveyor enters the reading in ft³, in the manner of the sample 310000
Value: 876859.91
